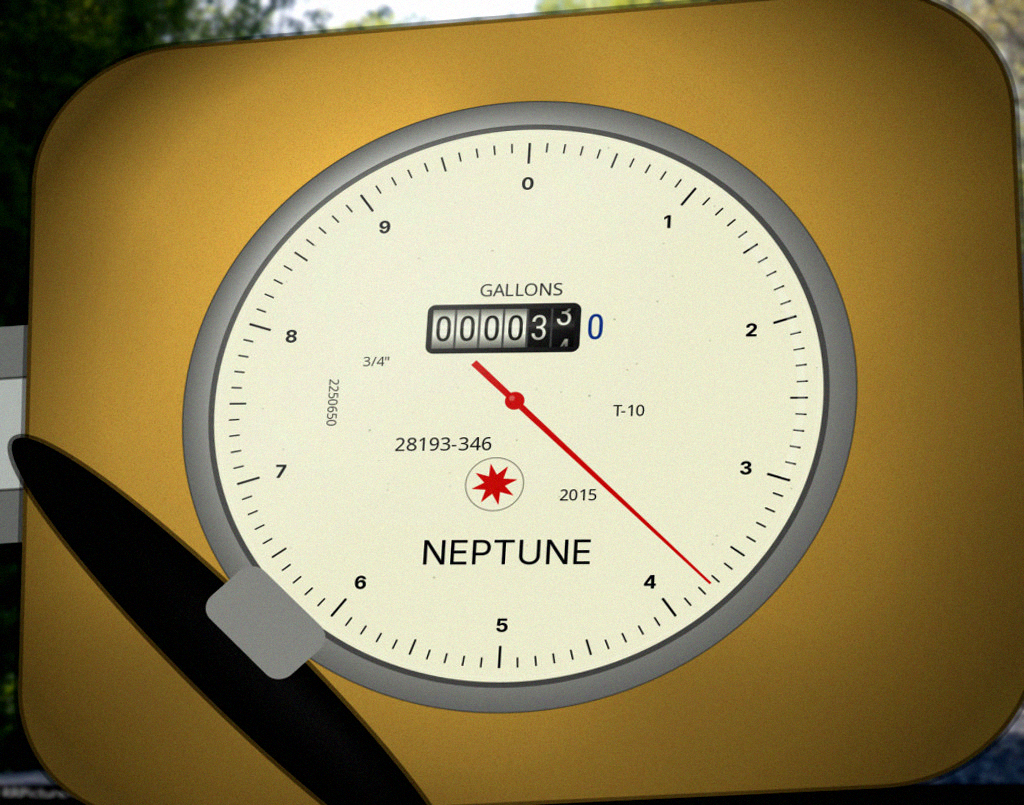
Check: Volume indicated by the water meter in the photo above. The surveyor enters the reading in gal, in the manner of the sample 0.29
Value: 333.7
